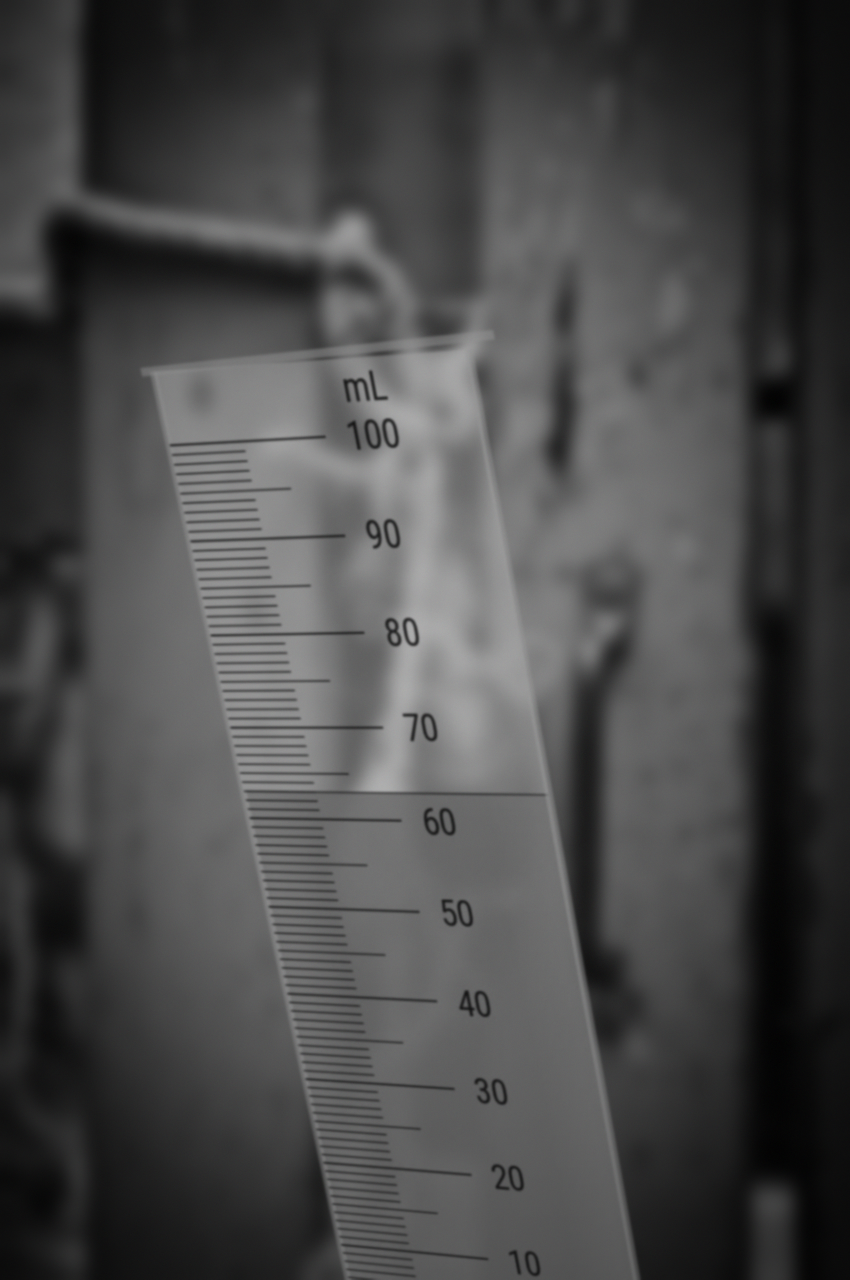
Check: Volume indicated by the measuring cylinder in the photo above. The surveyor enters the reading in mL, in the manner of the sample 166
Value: 63
